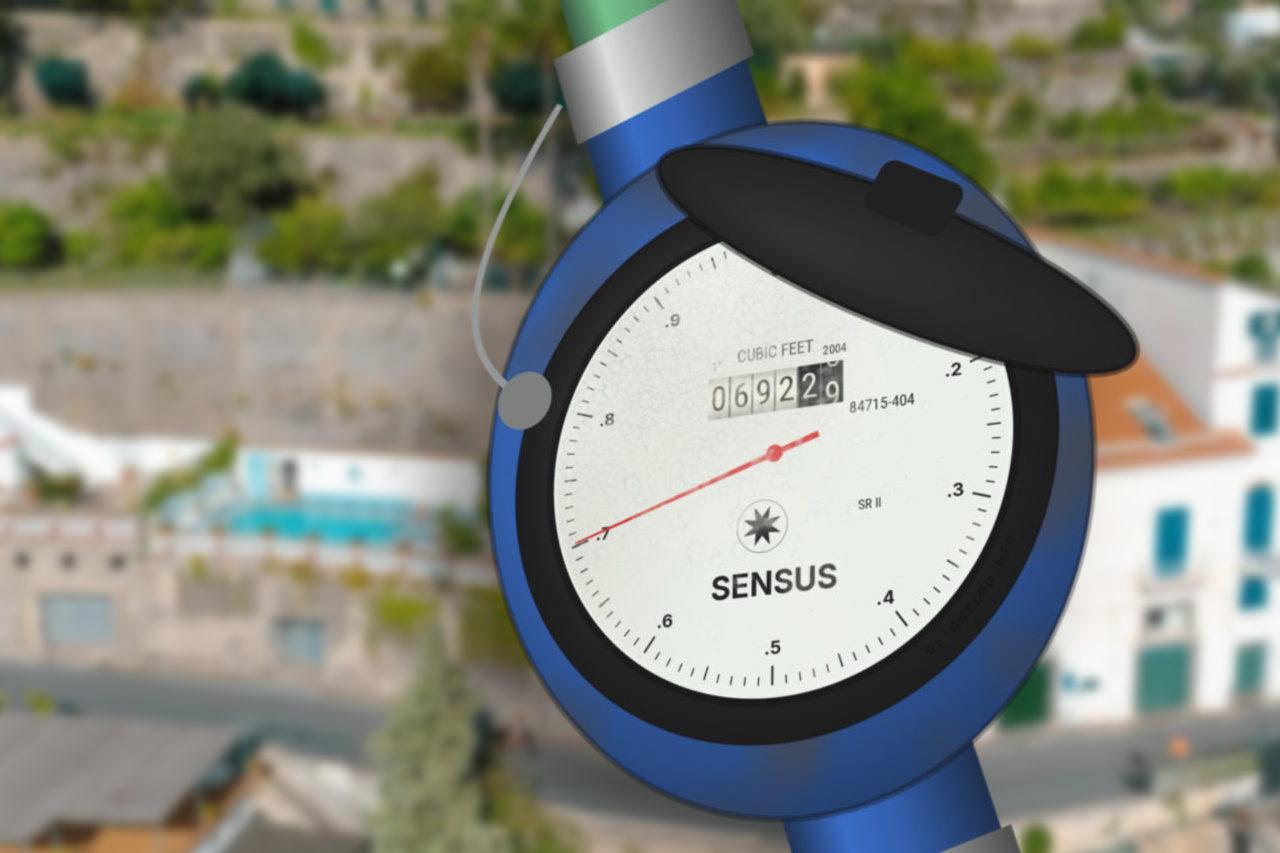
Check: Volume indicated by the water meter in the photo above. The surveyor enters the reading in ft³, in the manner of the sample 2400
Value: 69228.70
